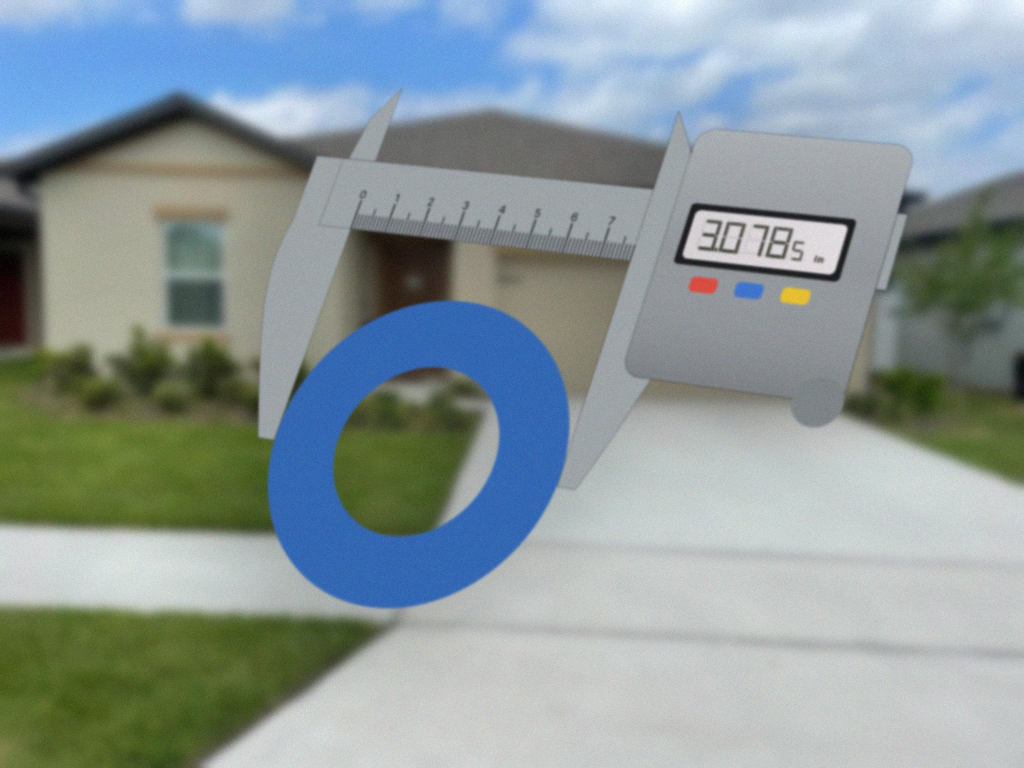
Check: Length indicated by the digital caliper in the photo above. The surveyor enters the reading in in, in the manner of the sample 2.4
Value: 3.0785
